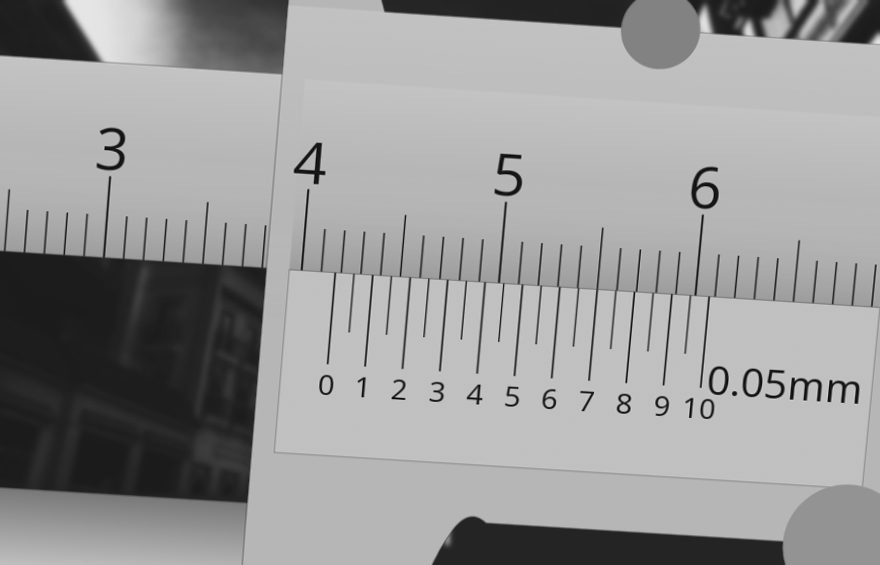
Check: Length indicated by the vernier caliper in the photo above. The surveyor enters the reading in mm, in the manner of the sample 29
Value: 41.7
